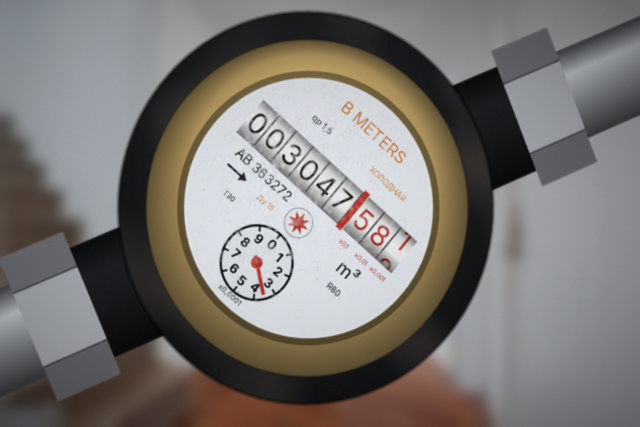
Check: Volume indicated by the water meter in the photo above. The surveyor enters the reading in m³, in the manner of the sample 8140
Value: 3047.5813
